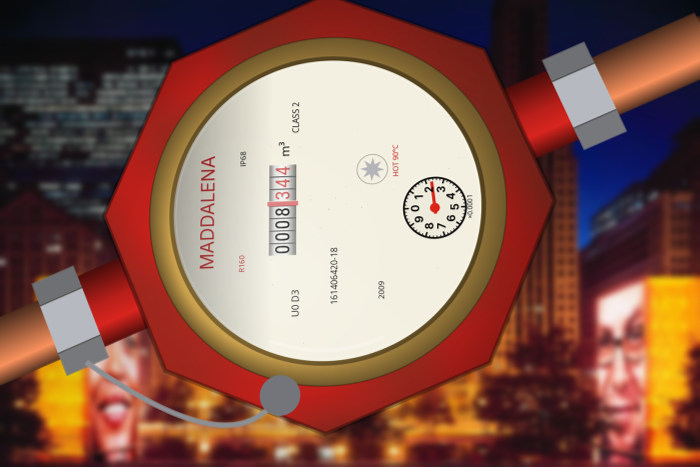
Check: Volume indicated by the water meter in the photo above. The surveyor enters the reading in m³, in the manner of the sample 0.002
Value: 8.3442
